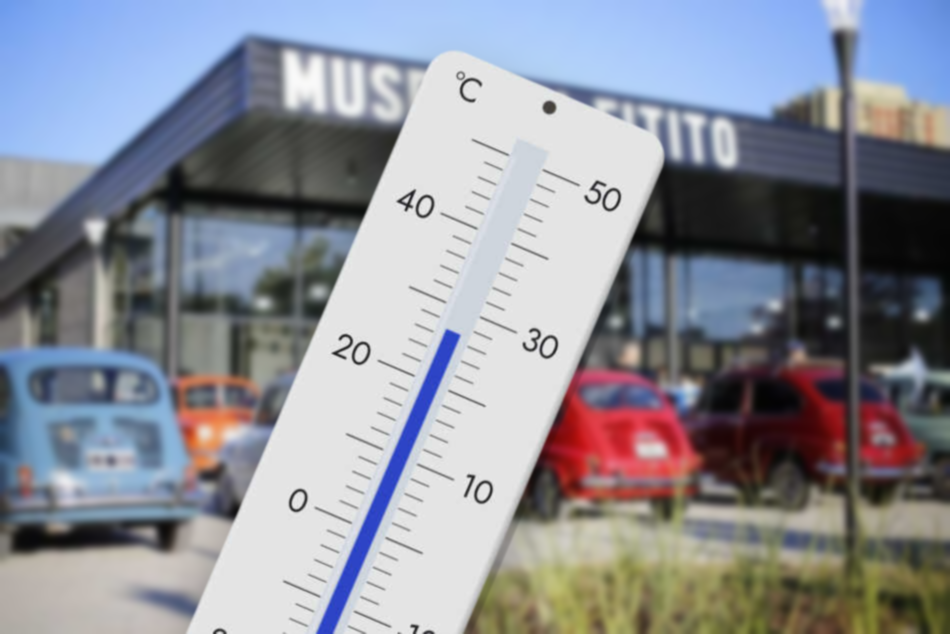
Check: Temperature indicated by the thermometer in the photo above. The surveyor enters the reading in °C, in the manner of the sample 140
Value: 27
